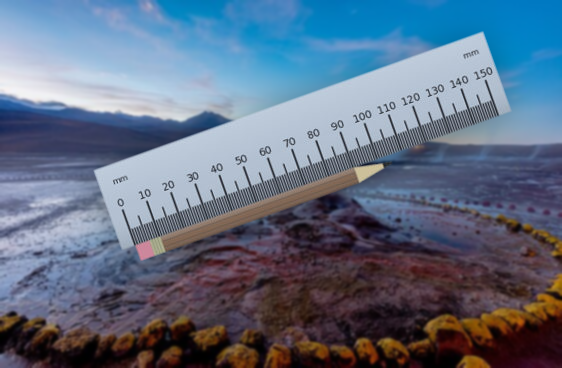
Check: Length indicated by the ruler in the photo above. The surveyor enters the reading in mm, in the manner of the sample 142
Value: 105
